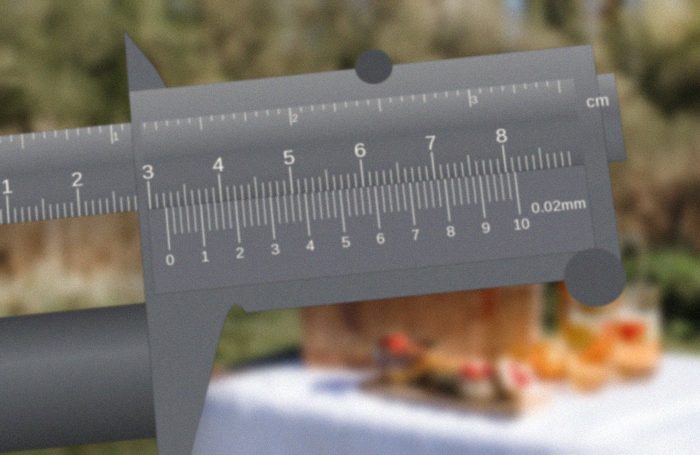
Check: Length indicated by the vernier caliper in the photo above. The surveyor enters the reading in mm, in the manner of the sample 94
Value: 32.2
